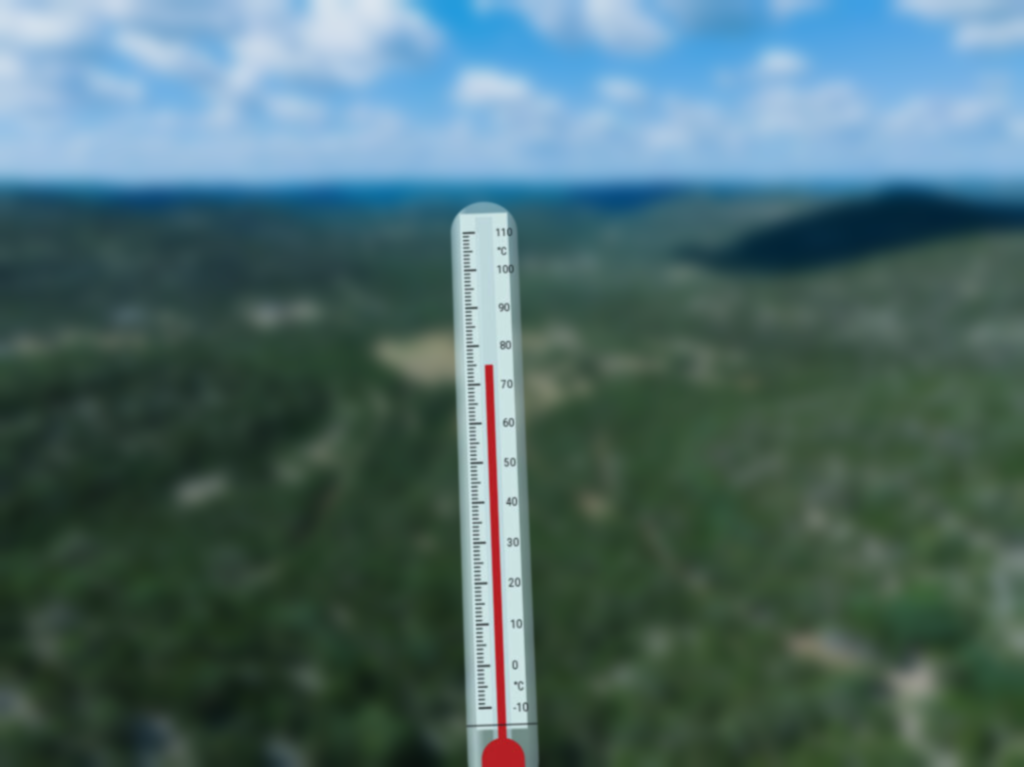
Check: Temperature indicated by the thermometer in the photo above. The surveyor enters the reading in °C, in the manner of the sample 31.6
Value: 75
